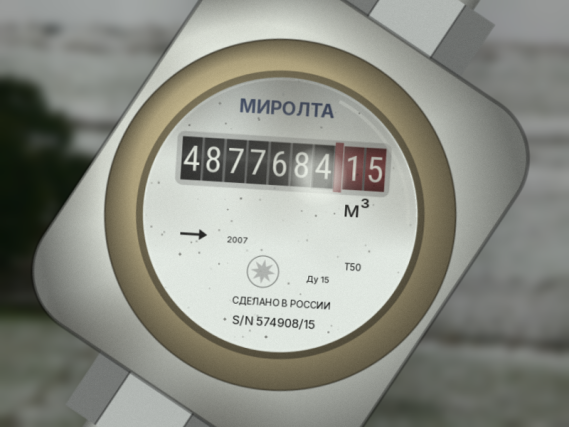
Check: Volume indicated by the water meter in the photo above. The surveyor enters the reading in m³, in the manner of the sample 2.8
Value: 4877684.15
